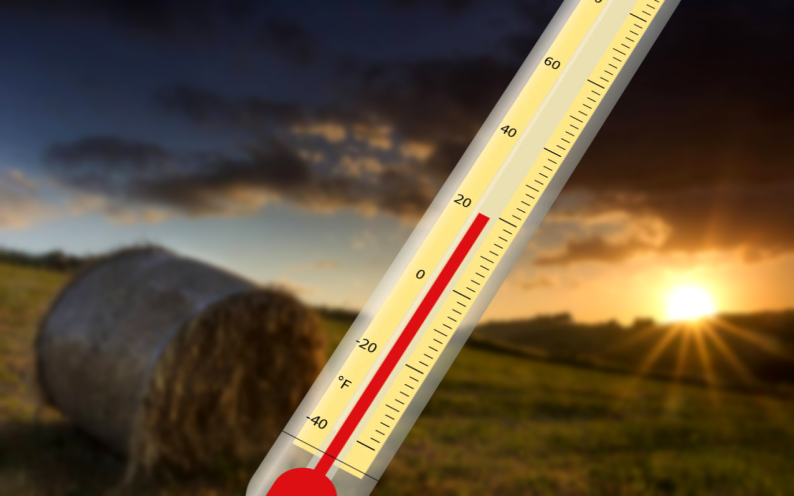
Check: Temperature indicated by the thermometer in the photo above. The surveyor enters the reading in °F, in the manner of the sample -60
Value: 19
